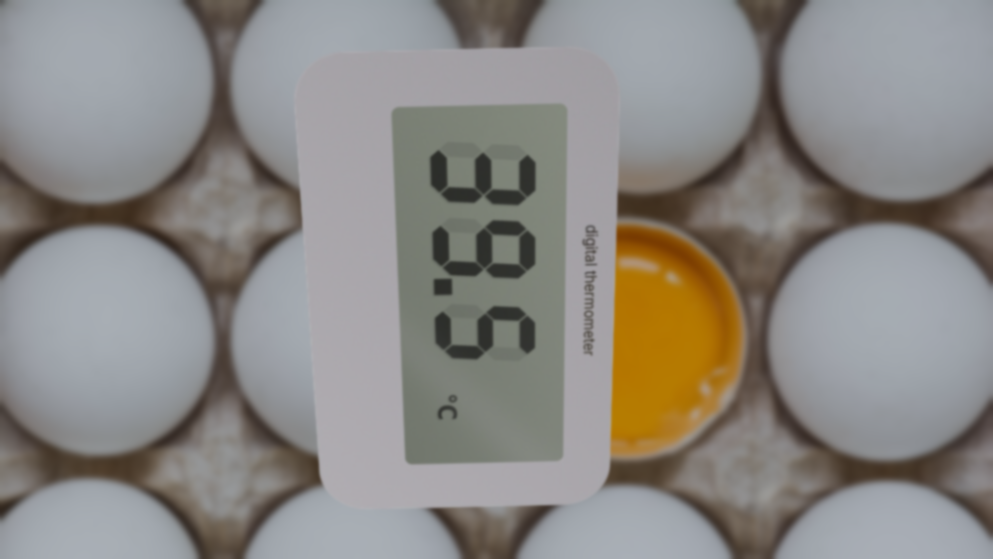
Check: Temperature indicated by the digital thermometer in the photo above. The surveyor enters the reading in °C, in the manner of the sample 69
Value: 39.5
